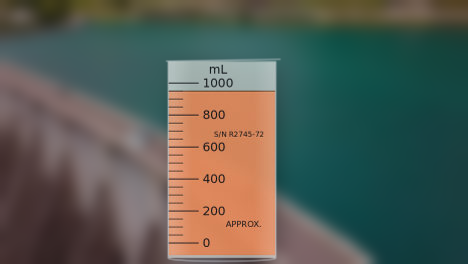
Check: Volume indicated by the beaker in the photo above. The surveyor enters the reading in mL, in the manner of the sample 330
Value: 950
